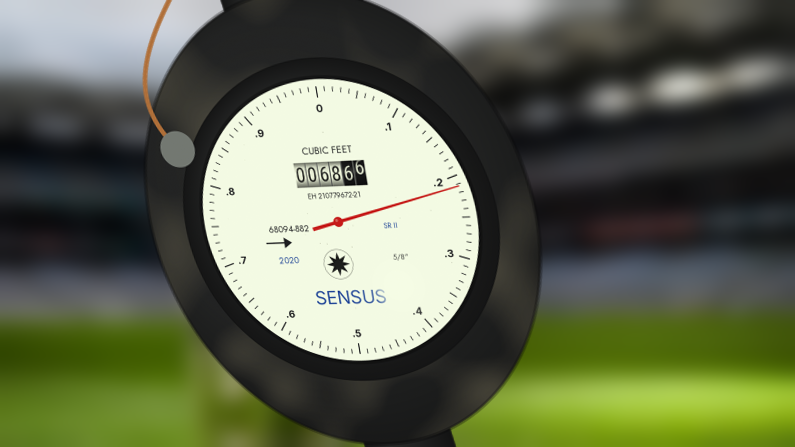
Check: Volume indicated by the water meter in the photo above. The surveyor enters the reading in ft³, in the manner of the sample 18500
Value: 6866.21
